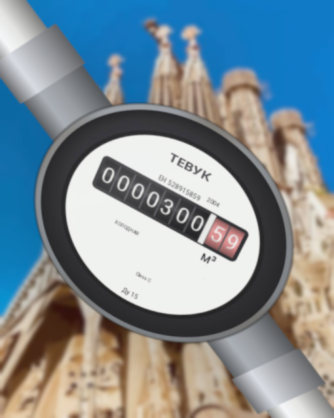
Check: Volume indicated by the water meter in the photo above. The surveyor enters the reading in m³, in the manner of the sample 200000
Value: 300.59
